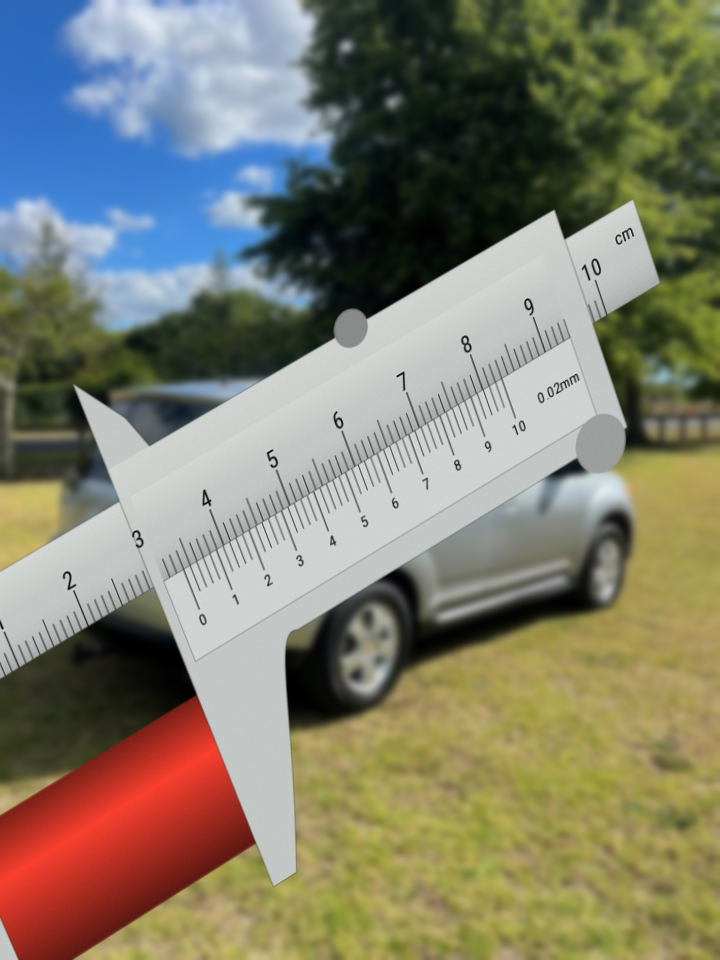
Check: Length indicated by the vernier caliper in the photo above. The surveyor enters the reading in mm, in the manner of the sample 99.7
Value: 34.0
